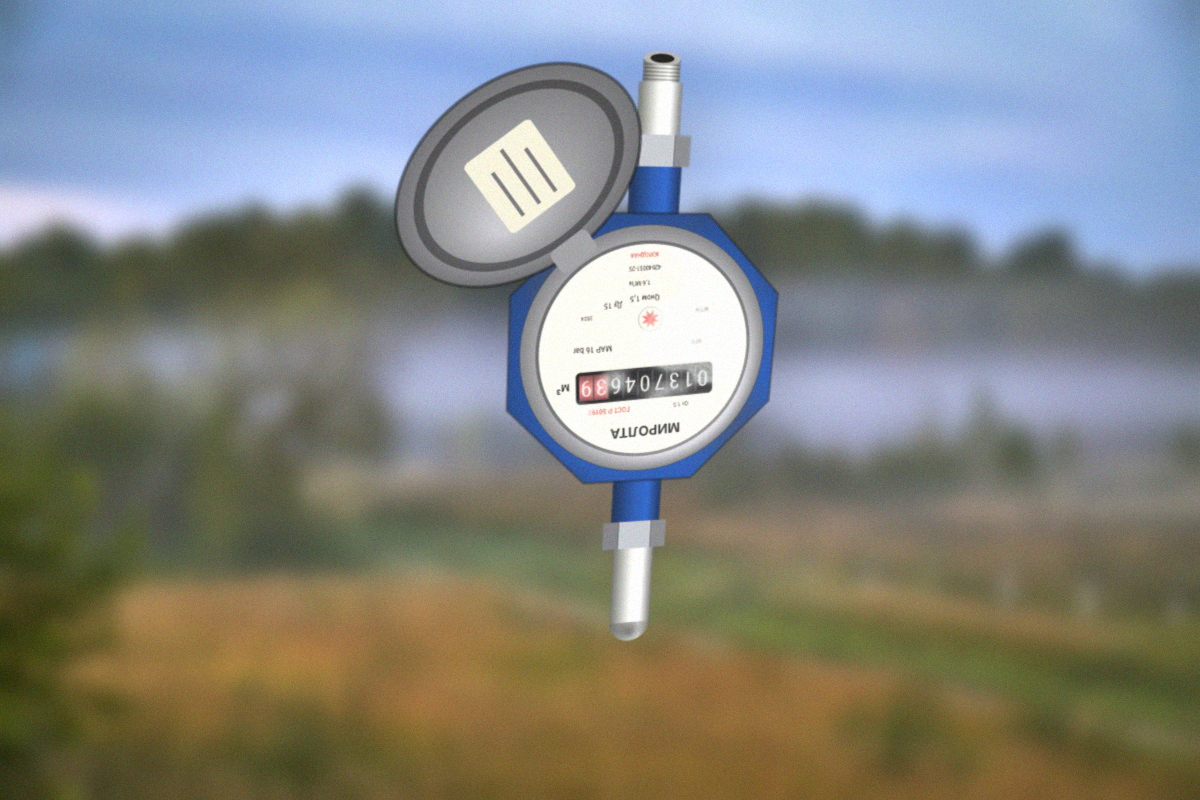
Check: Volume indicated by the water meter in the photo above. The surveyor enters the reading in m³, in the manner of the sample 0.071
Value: 137046.39
